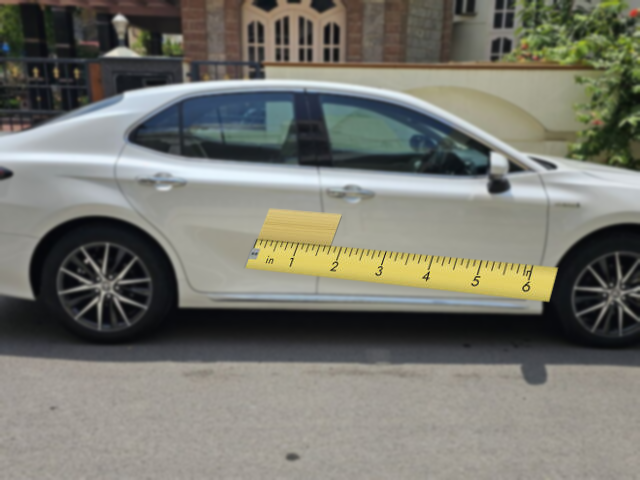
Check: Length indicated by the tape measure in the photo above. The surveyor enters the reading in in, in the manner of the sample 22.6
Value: 1.75
